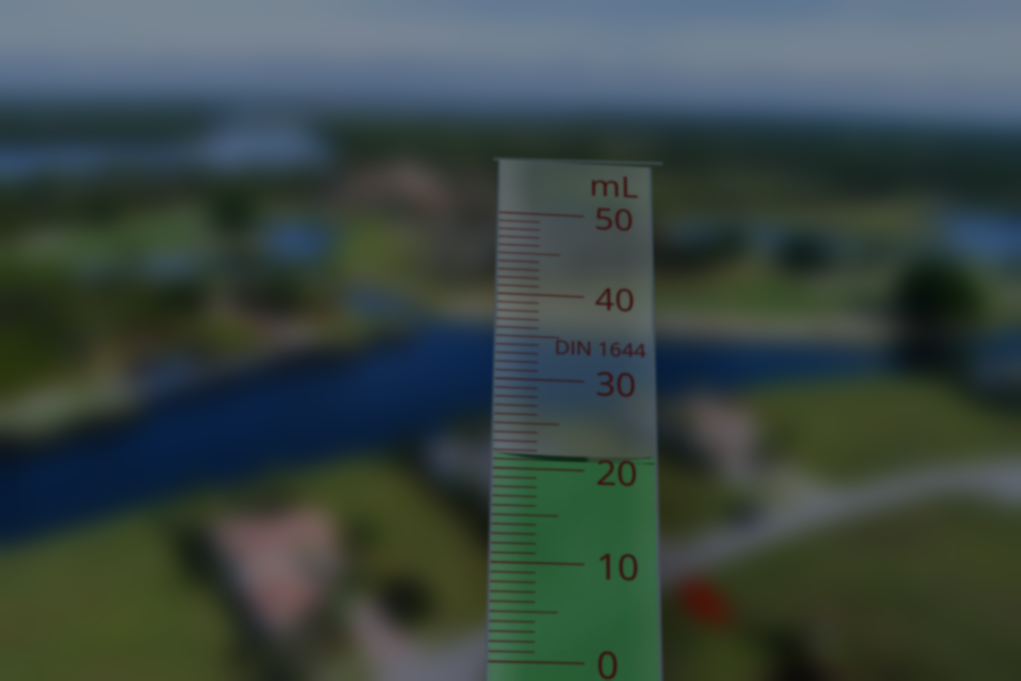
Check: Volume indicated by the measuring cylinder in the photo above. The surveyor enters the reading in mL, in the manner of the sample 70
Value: 21
